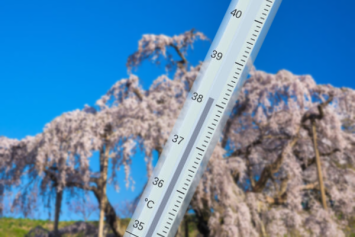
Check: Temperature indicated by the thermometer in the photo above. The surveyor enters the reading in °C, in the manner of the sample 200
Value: 38.1
